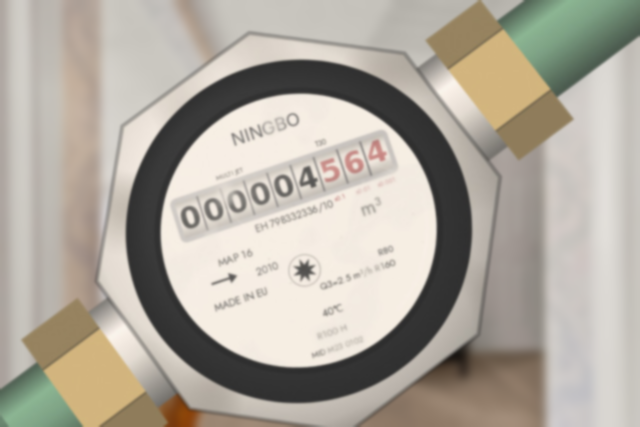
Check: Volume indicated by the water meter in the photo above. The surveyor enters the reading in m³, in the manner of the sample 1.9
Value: 4.564
